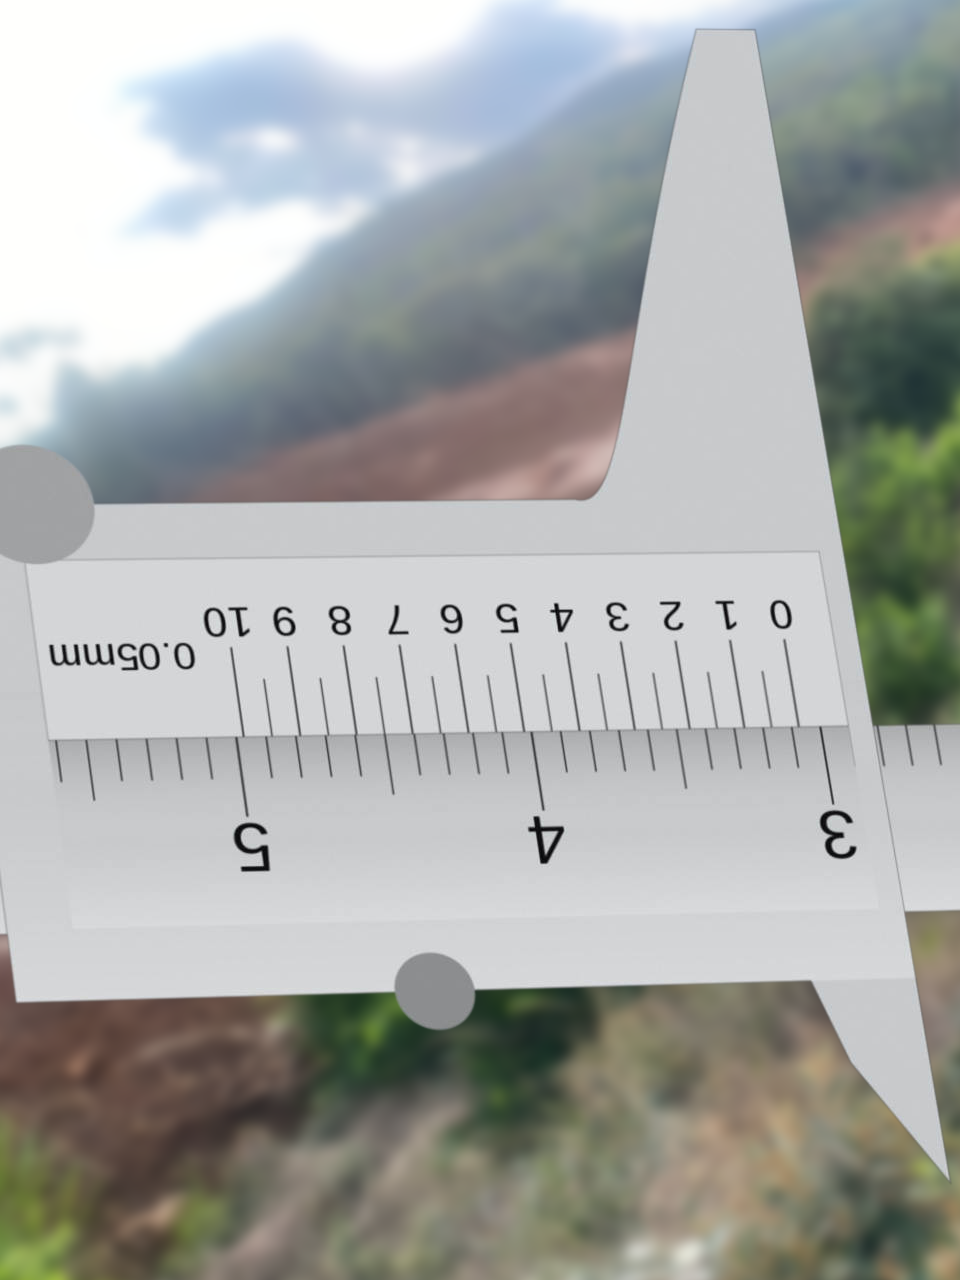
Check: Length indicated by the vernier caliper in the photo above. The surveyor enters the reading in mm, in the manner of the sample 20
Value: 30.75
